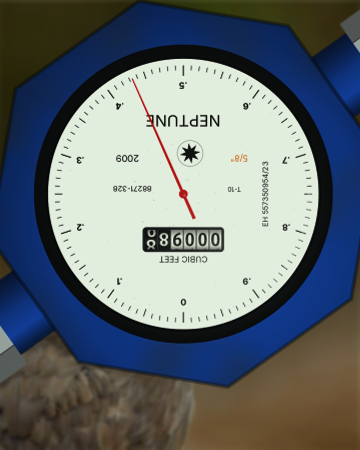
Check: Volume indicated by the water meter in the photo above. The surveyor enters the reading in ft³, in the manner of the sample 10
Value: 988.43
